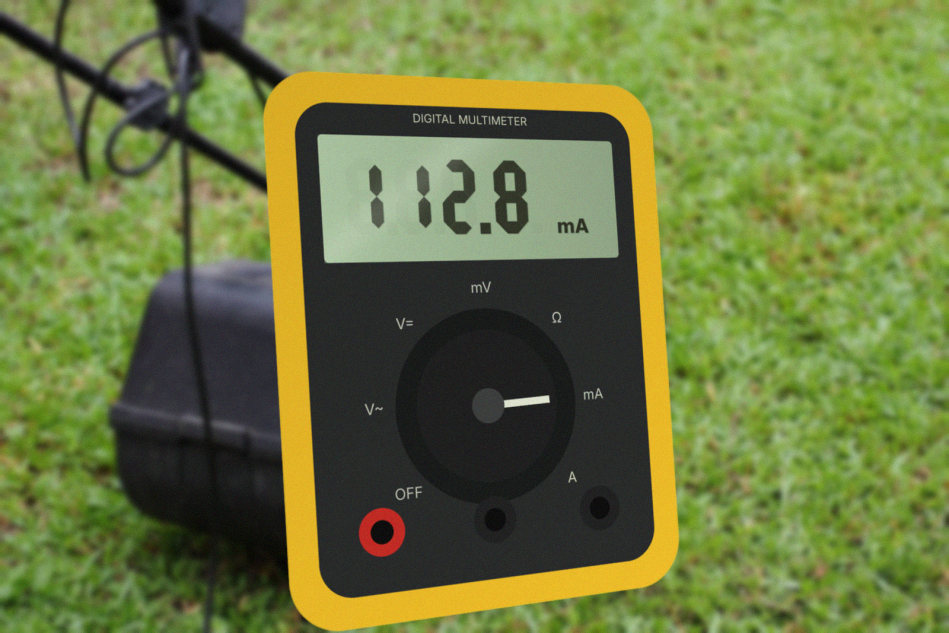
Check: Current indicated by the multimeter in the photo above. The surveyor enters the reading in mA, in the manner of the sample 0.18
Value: 112.8
